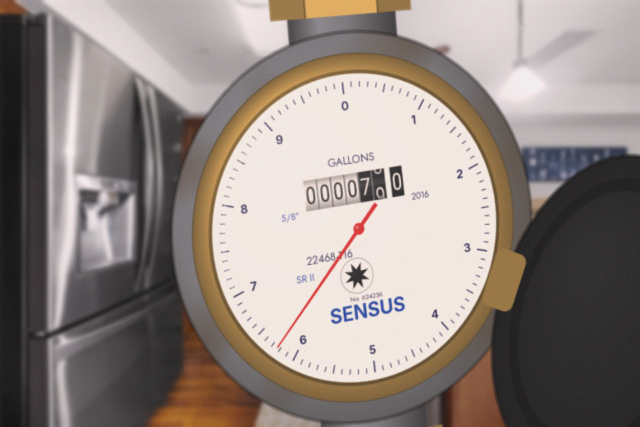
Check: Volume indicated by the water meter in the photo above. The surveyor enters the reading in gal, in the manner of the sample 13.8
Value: 786.2
